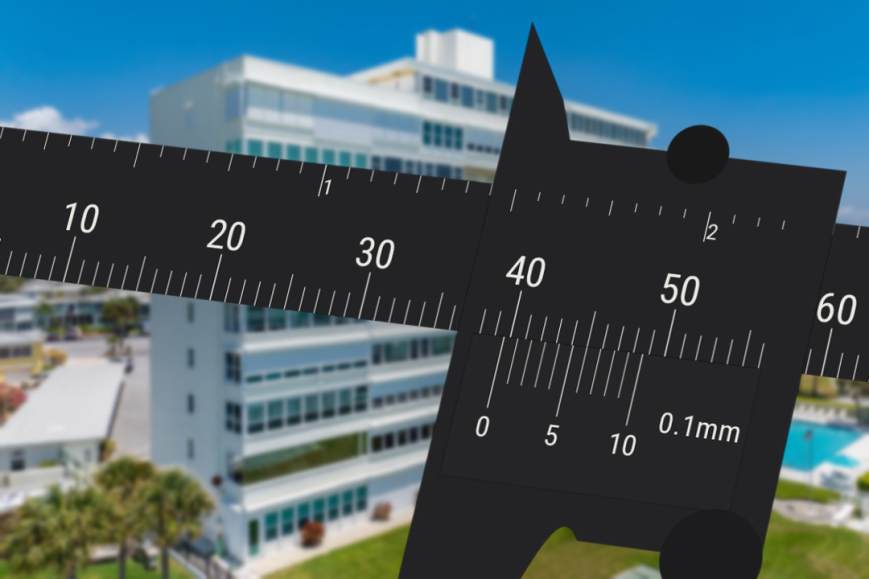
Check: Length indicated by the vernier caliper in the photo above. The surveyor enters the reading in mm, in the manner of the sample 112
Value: 39.6
